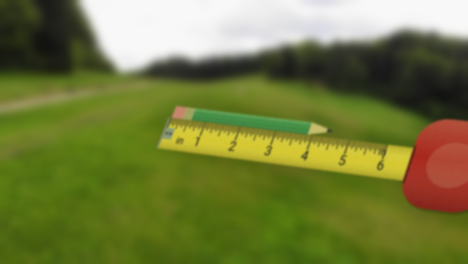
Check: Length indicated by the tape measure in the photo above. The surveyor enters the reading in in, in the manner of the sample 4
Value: 4.5
